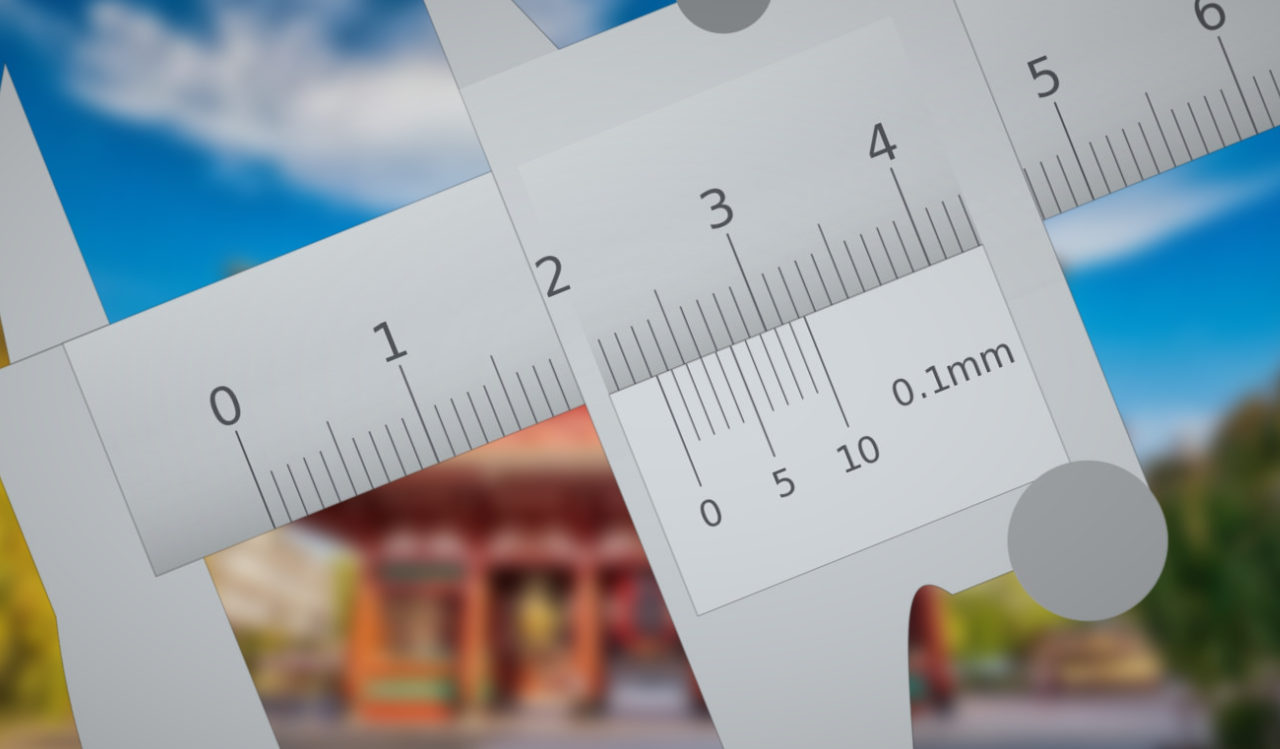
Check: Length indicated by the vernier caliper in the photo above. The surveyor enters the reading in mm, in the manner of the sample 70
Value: 23.3
